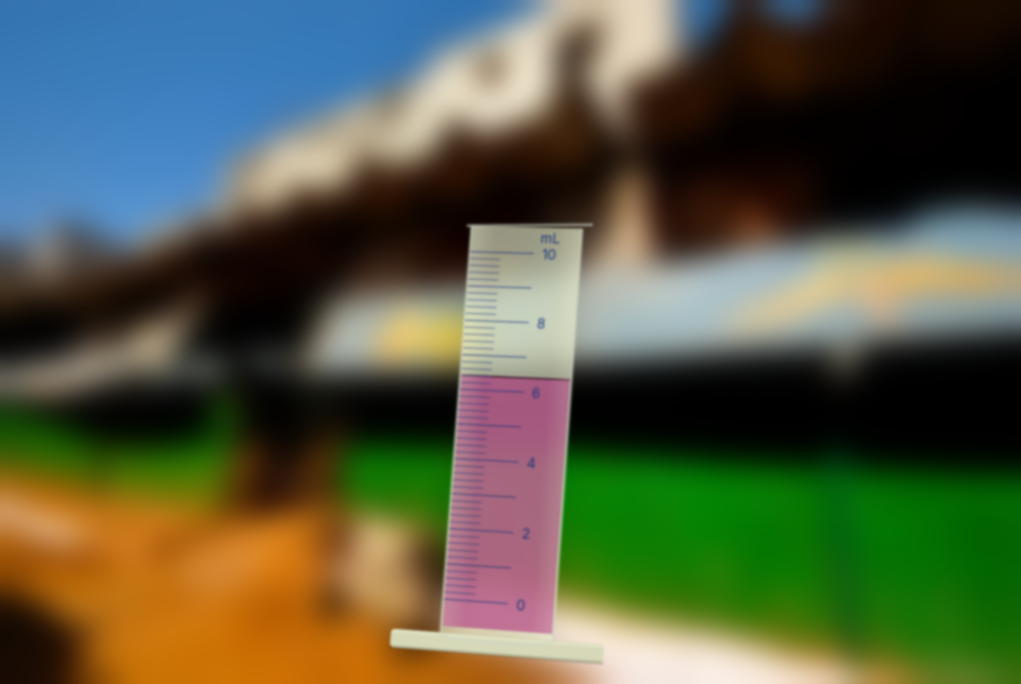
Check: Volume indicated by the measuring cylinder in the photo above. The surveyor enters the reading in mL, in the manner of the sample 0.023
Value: 6.4
